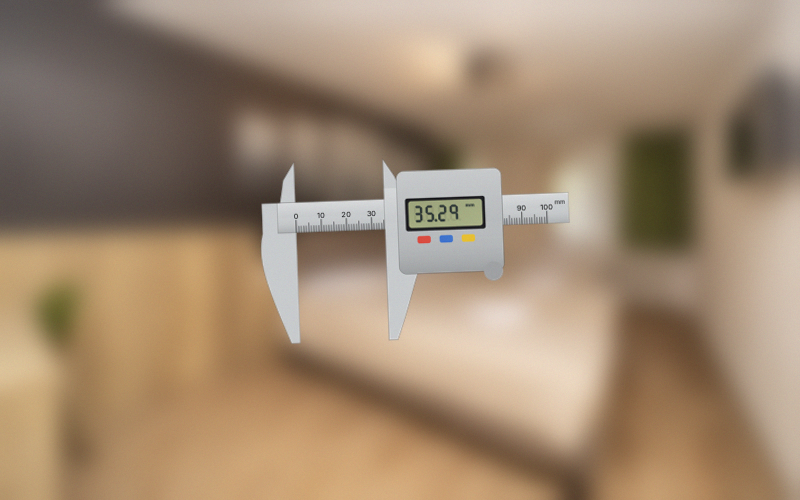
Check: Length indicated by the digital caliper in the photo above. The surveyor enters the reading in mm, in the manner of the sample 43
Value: 35.29
